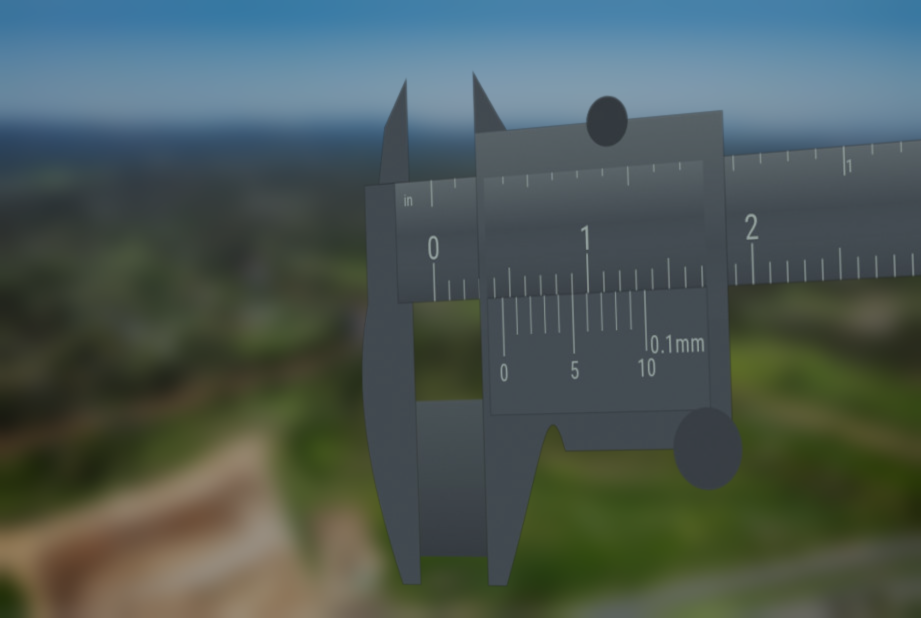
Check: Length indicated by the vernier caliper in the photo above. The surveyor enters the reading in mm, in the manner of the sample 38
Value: 4.5
